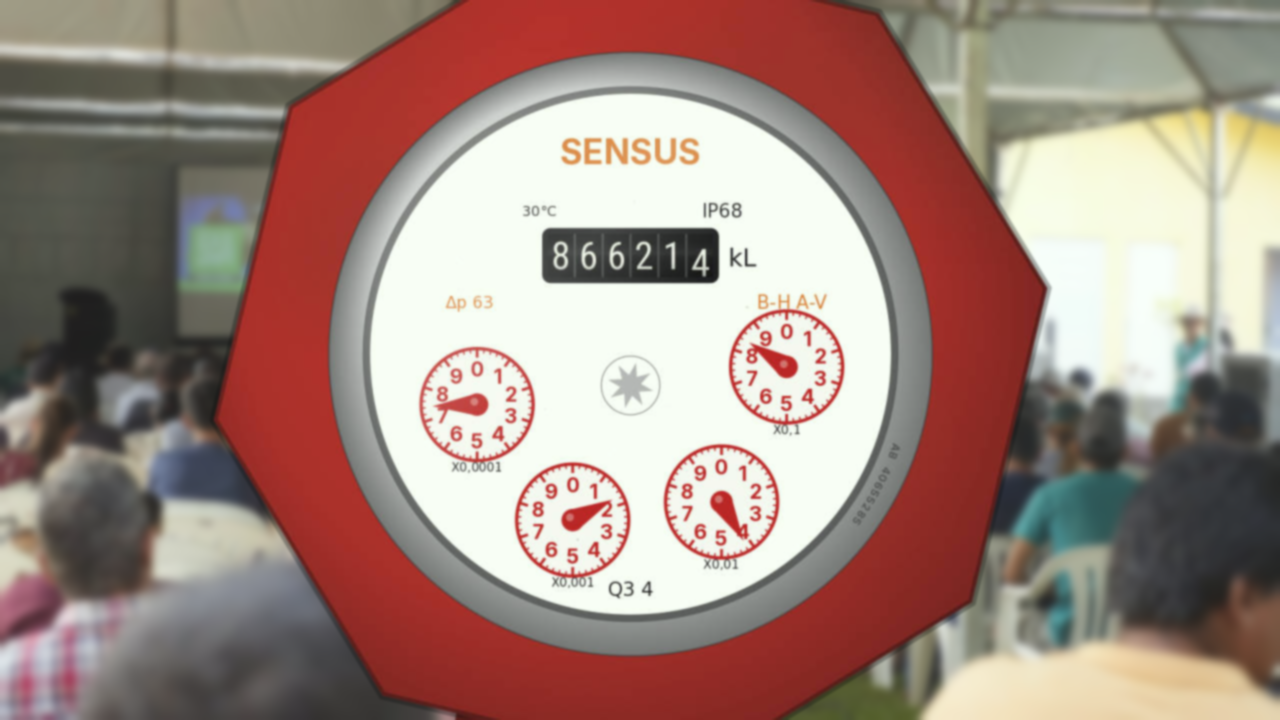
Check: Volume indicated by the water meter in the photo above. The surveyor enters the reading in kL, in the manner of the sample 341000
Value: 866213.8417
